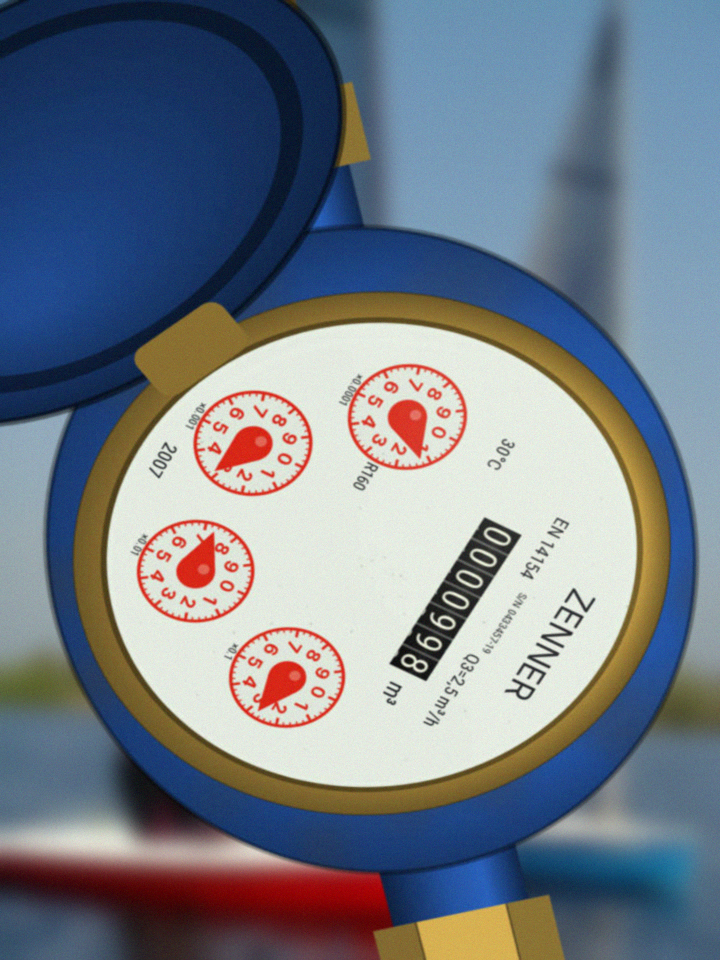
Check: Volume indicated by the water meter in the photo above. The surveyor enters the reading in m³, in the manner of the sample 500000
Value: 998.2731
